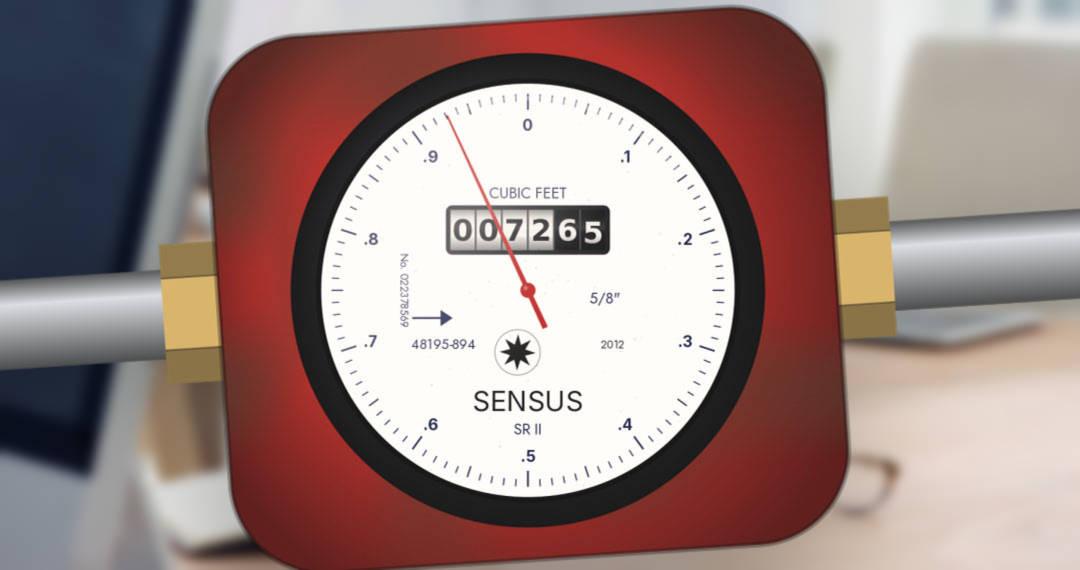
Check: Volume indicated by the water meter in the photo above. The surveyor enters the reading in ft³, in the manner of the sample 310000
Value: 7264.93
